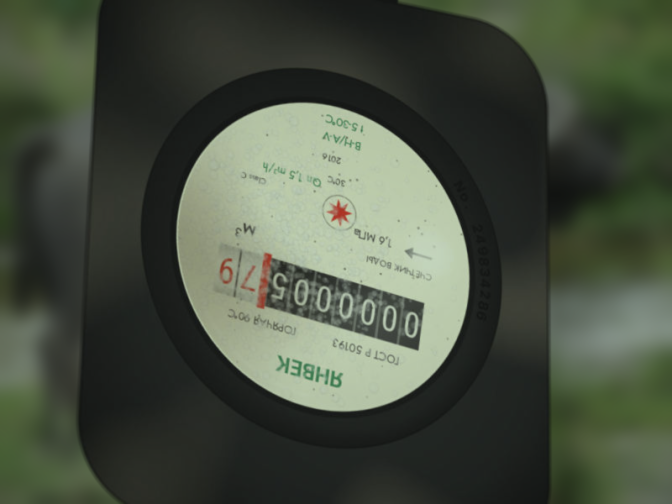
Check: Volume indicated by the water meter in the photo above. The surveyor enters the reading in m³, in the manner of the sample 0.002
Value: 5.79
